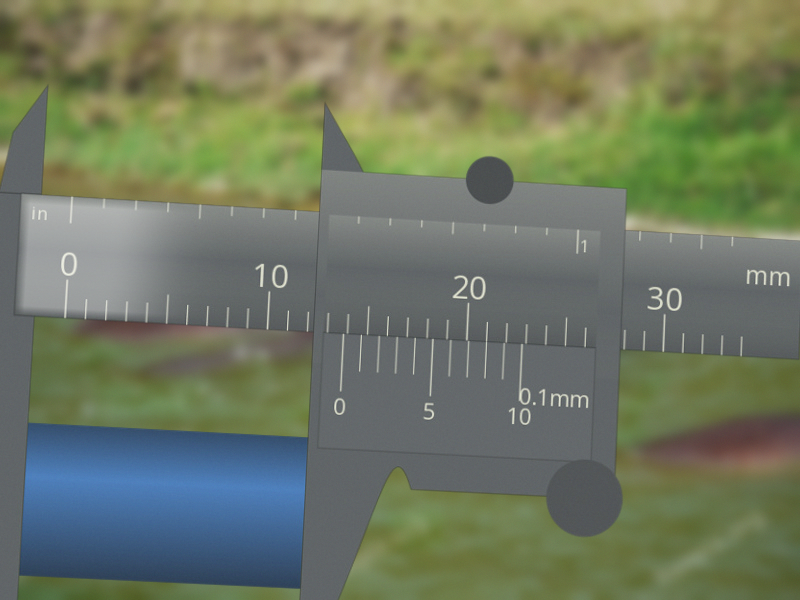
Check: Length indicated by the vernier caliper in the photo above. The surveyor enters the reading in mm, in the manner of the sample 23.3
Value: 13.8
